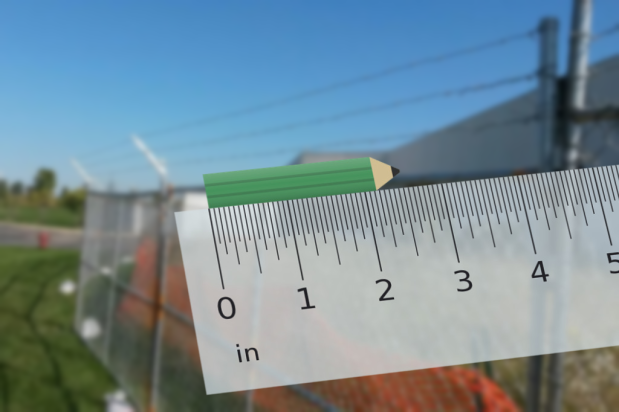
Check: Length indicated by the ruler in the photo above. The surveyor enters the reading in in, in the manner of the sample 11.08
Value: 2.5
